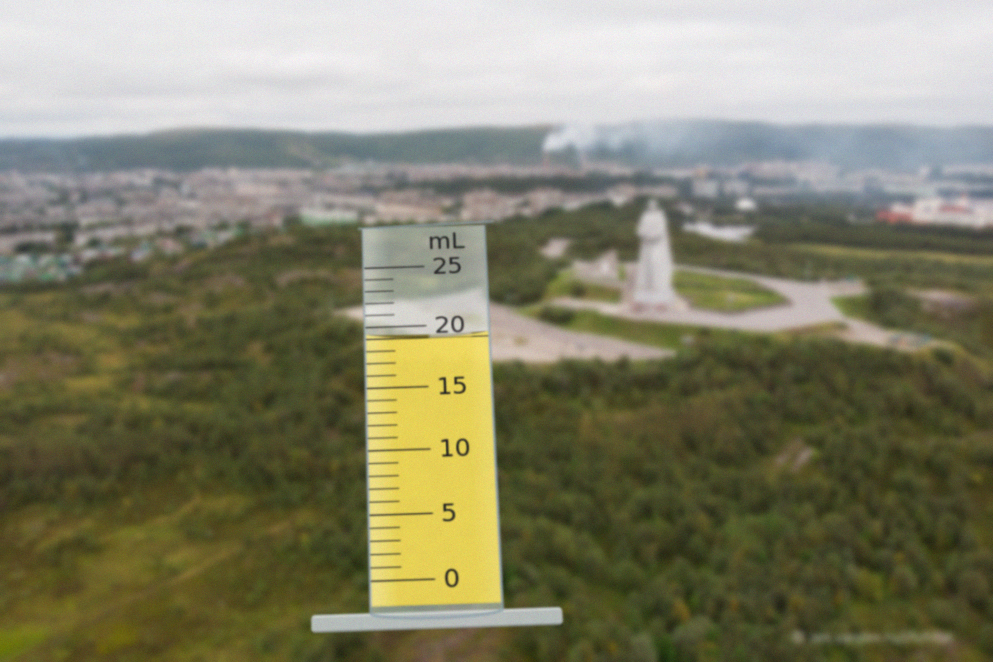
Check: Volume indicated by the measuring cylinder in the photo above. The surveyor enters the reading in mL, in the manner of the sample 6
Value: 19
